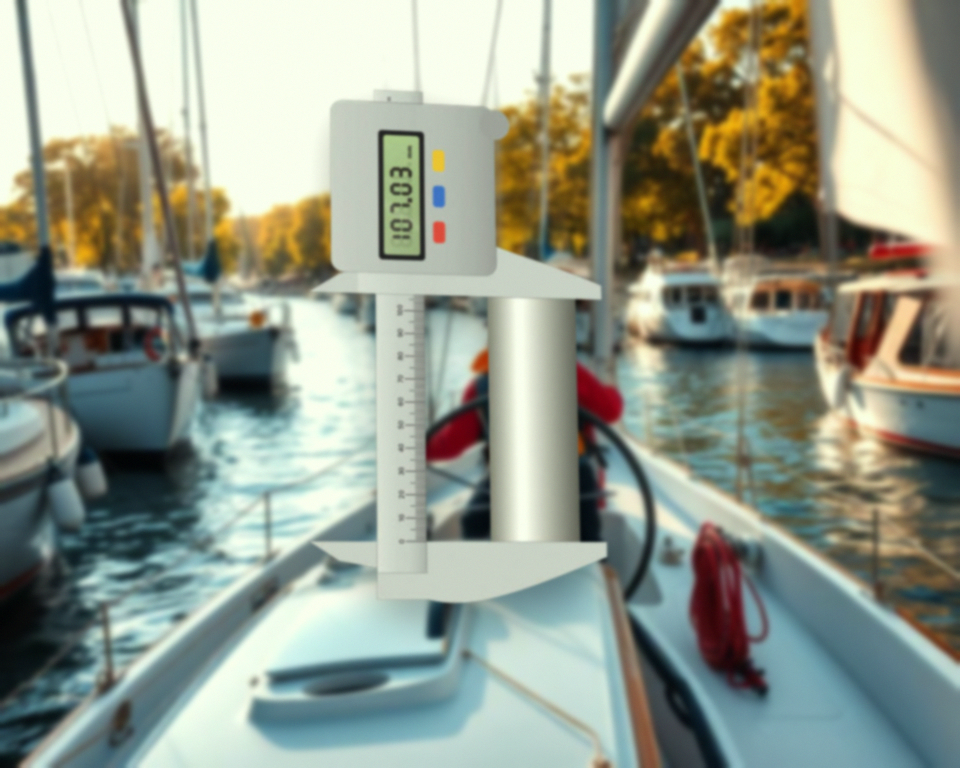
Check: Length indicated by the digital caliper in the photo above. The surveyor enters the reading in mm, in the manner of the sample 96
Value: 107.03
